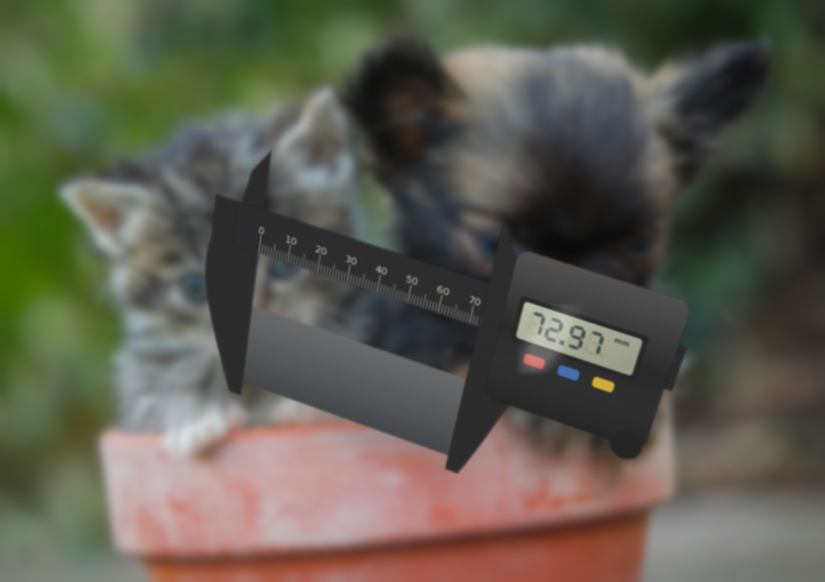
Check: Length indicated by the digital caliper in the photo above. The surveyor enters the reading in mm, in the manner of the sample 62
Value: 72.97
